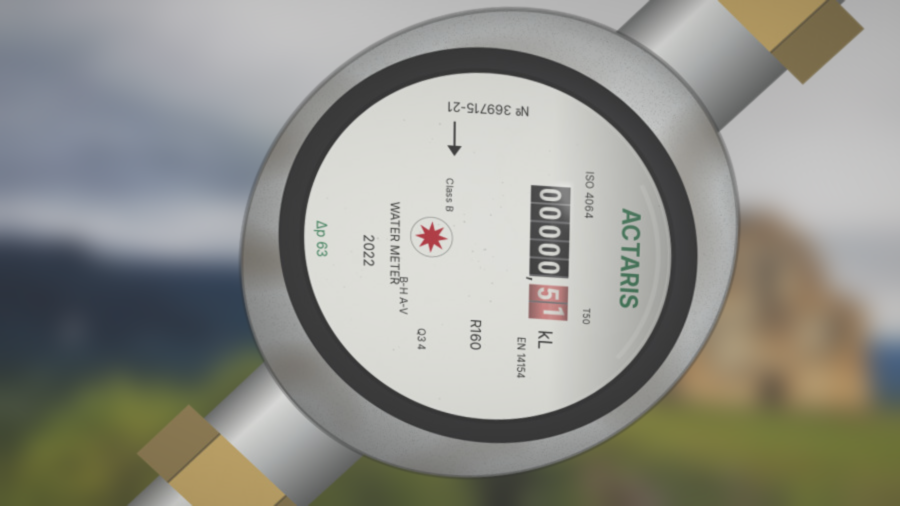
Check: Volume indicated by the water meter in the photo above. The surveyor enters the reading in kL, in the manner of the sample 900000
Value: 0.51
